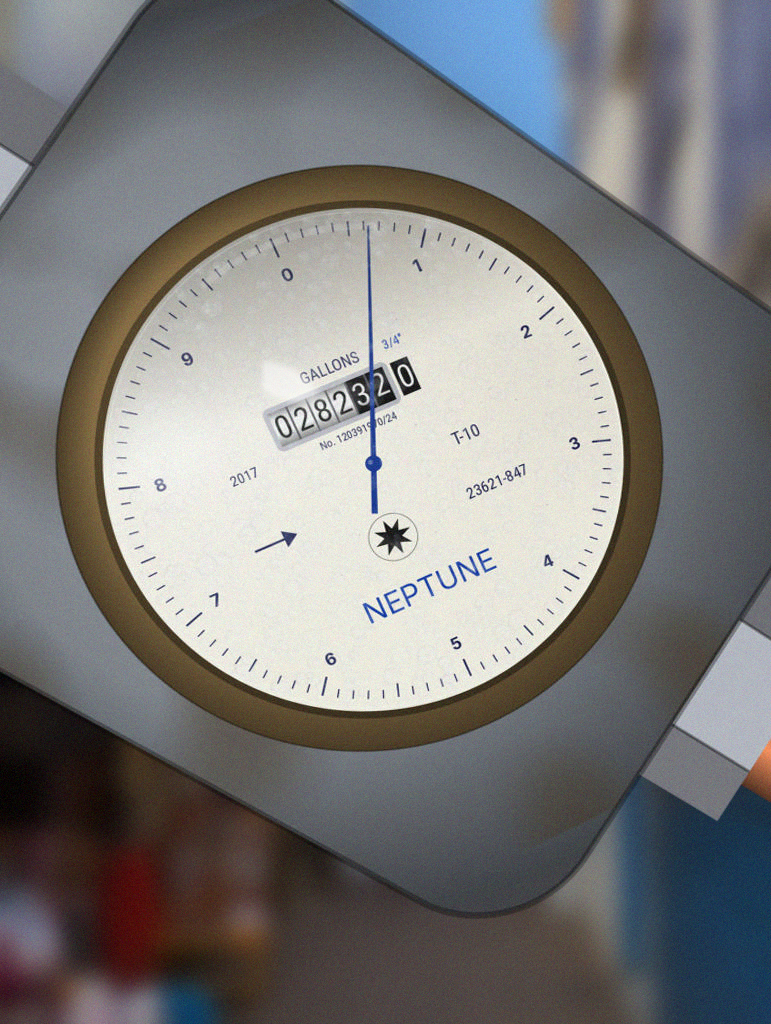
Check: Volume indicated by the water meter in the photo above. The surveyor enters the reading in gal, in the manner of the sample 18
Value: 282320.6
